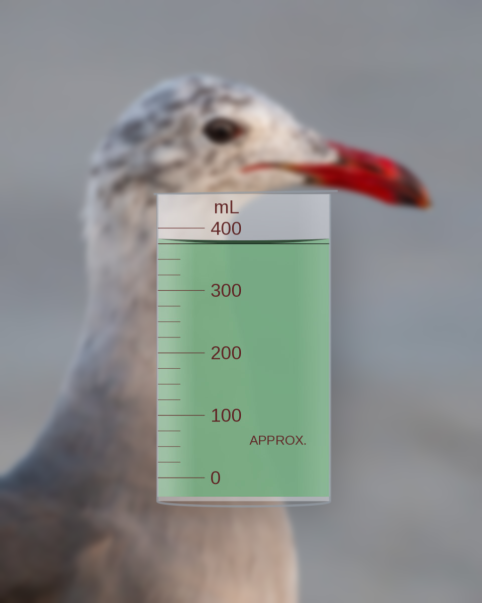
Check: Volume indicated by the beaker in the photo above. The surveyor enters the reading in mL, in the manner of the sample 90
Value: 375
